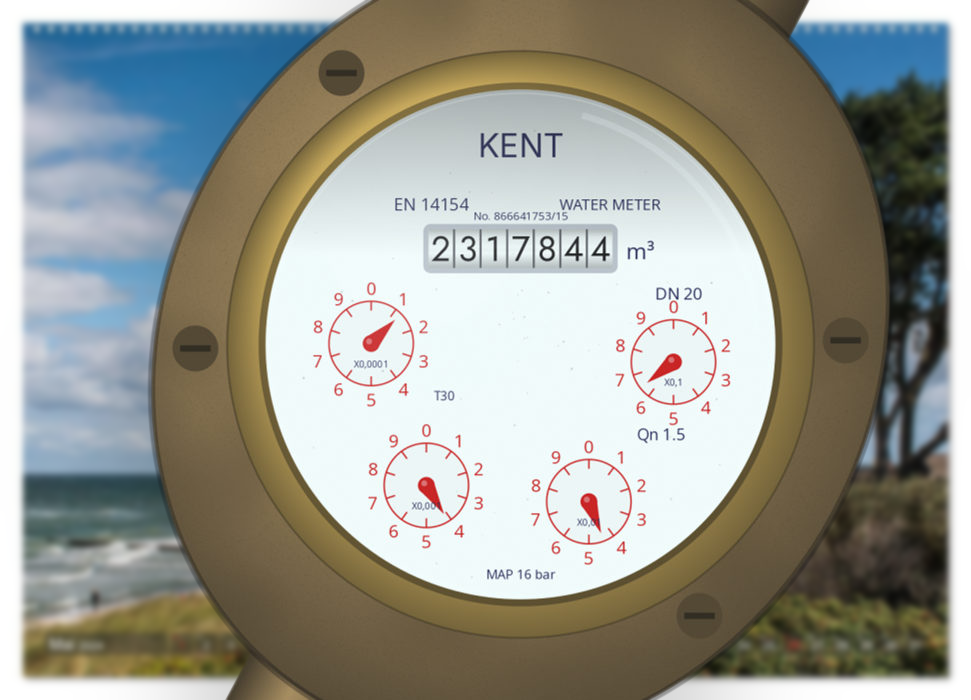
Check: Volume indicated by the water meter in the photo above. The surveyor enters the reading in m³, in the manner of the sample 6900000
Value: 2317844.6441
